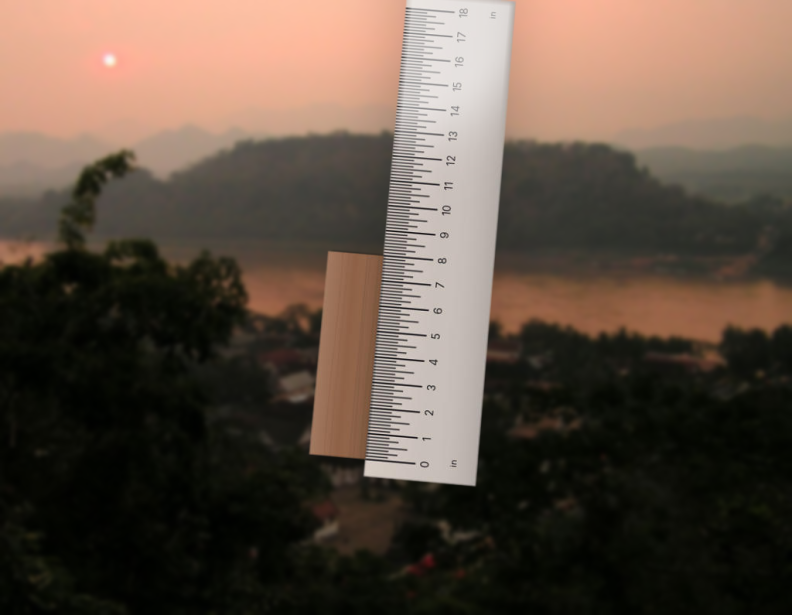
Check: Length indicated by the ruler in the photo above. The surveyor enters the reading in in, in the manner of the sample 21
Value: 8
